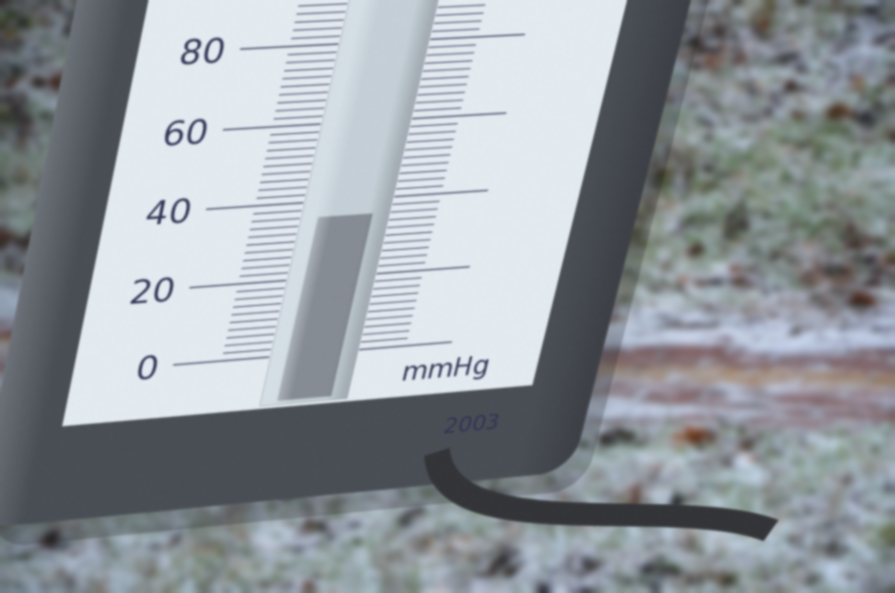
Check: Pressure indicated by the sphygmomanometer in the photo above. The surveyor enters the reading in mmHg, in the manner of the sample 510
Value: 36
